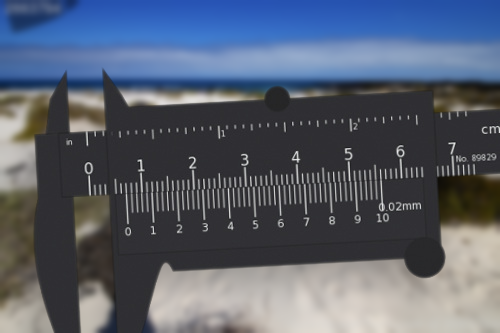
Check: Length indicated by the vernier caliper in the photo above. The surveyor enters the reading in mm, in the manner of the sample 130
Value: 7.0
